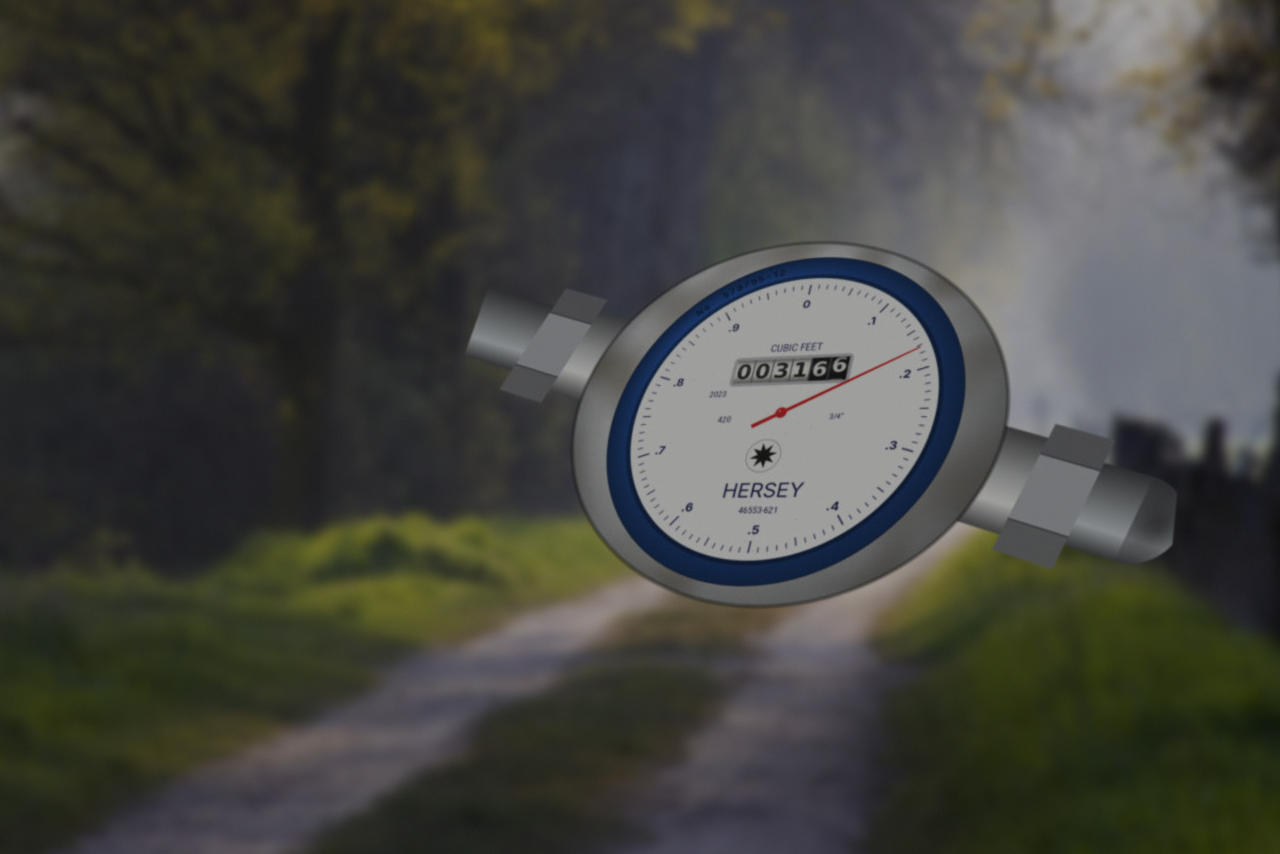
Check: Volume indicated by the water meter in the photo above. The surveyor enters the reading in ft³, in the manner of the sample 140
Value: 3166.17
